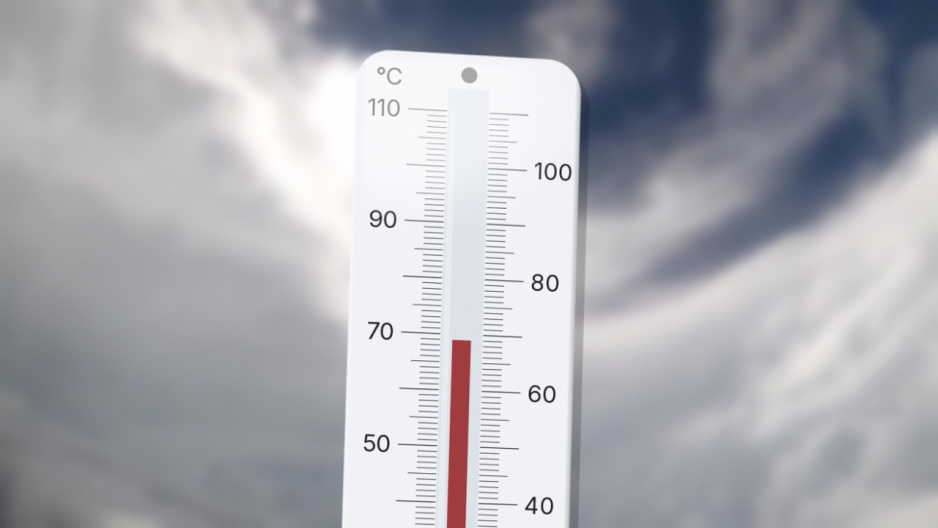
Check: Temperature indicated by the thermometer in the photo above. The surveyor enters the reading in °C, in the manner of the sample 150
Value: 69
